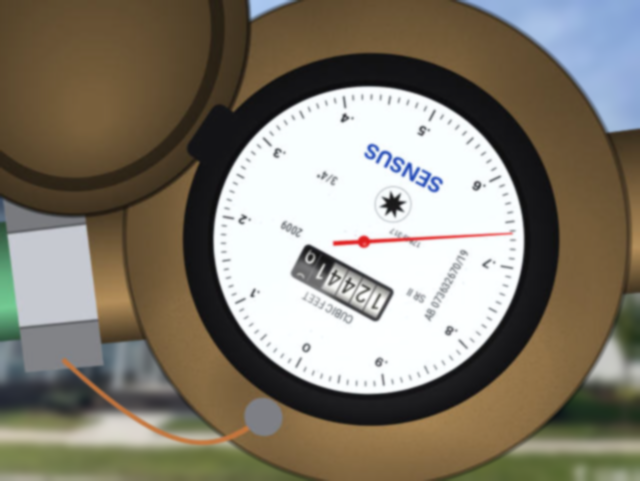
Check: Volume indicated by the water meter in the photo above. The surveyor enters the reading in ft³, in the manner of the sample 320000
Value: 124418.66
